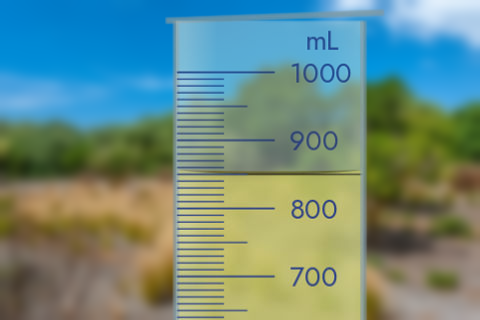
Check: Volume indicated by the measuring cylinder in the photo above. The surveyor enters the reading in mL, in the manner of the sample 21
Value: 850
